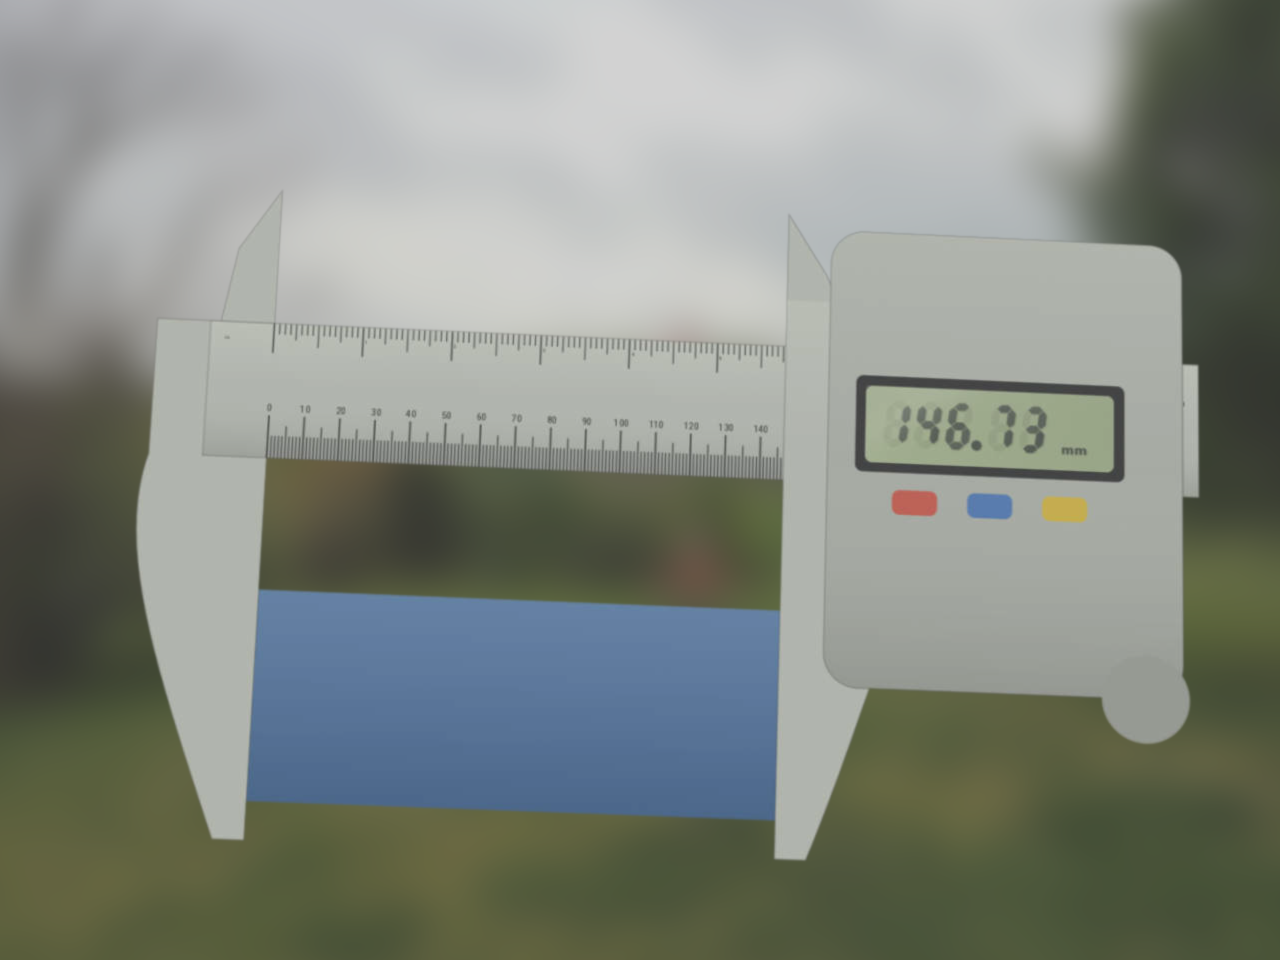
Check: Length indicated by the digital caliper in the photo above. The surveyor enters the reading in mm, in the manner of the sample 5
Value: 146.73
